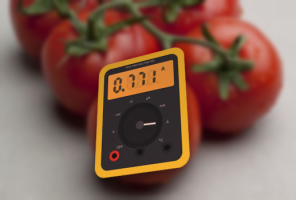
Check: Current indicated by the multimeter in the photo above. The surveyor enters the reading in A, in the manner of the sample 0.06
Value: 0.771
